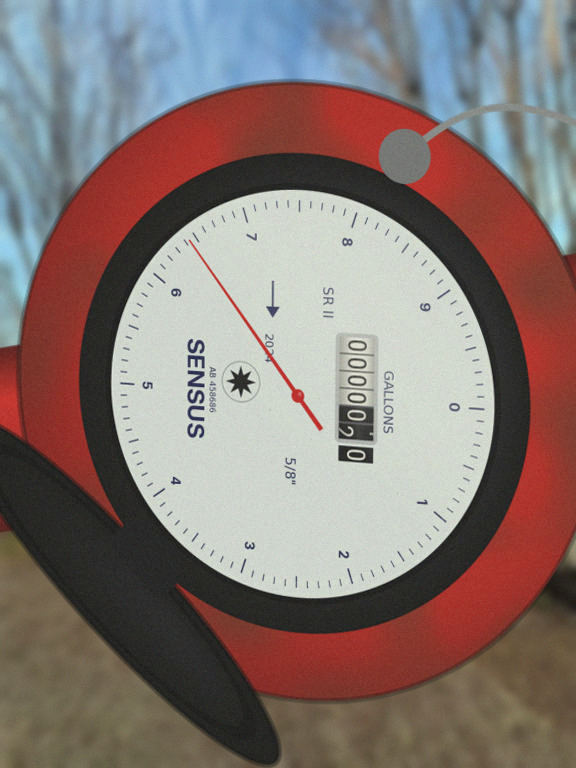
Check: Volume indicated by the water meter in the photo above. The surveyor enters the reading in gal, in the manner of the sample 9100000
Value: 16.4
